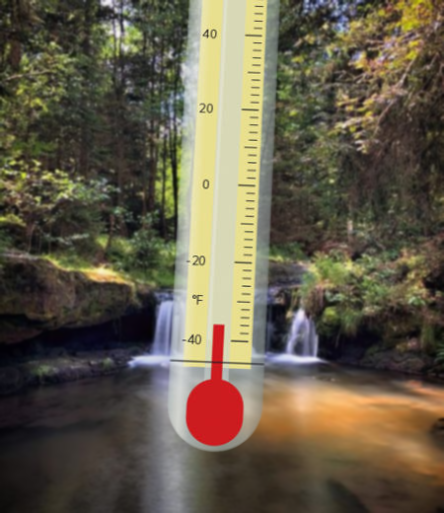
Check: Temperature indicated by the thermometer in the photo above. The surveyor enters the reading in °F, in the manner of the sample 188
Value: -36
